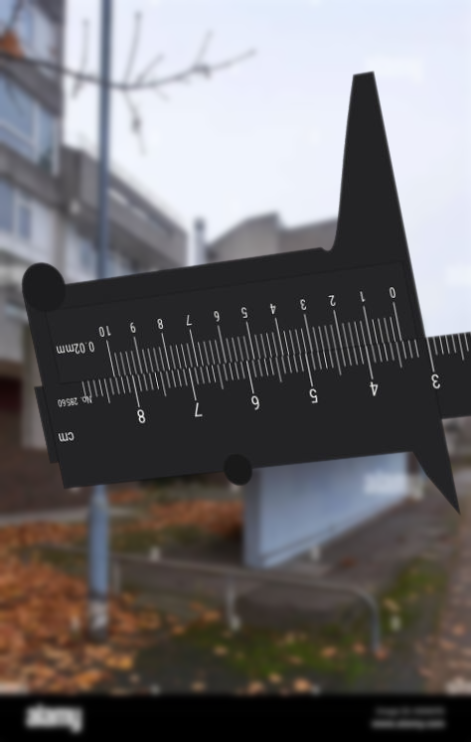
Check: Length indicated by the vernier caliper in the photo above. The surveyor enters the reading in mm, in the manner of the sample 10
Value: 34.2
